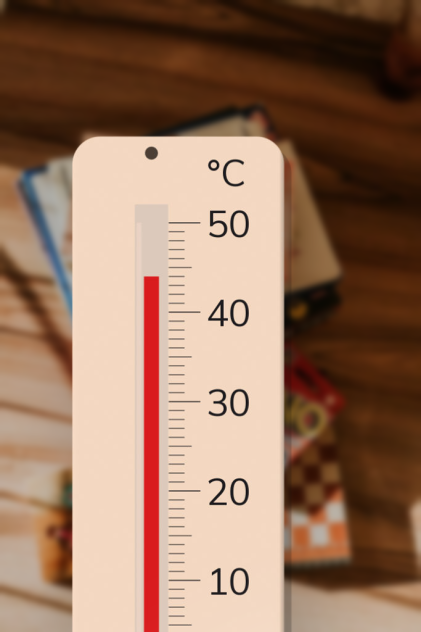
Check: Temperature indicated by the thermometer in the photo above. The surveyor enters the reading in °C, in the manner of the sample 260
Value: 44
